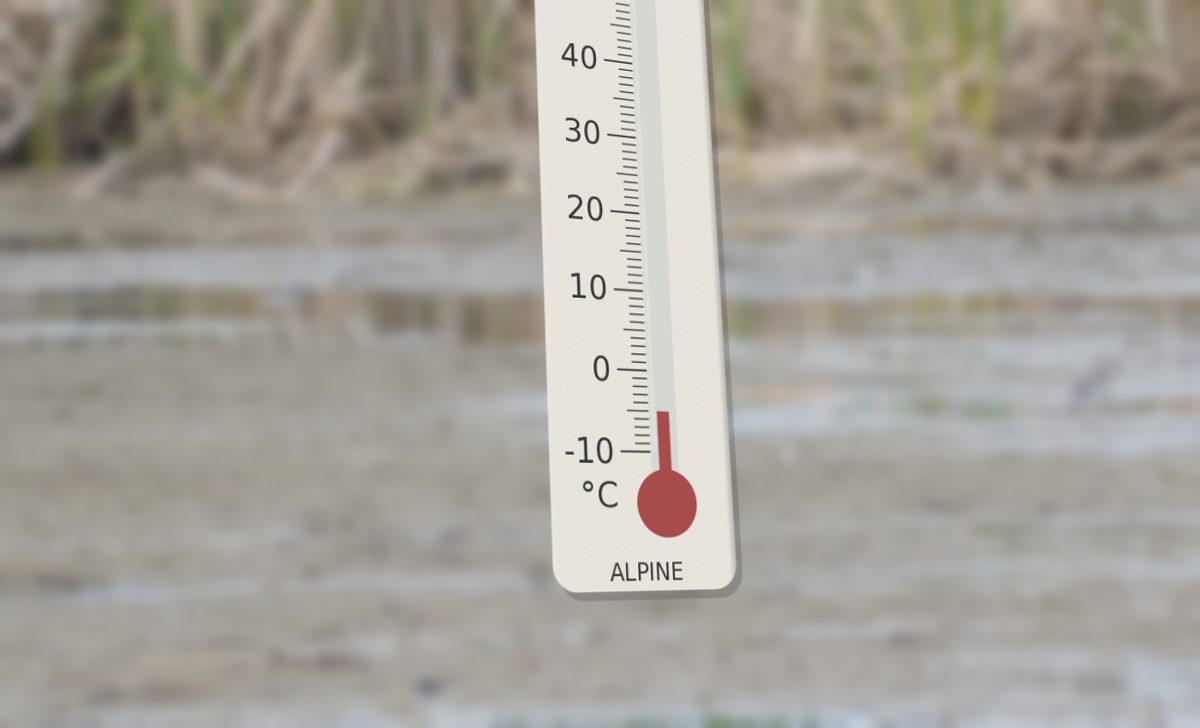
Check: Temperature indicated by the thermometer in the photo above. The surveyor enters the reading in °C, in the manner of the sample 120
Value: -5
